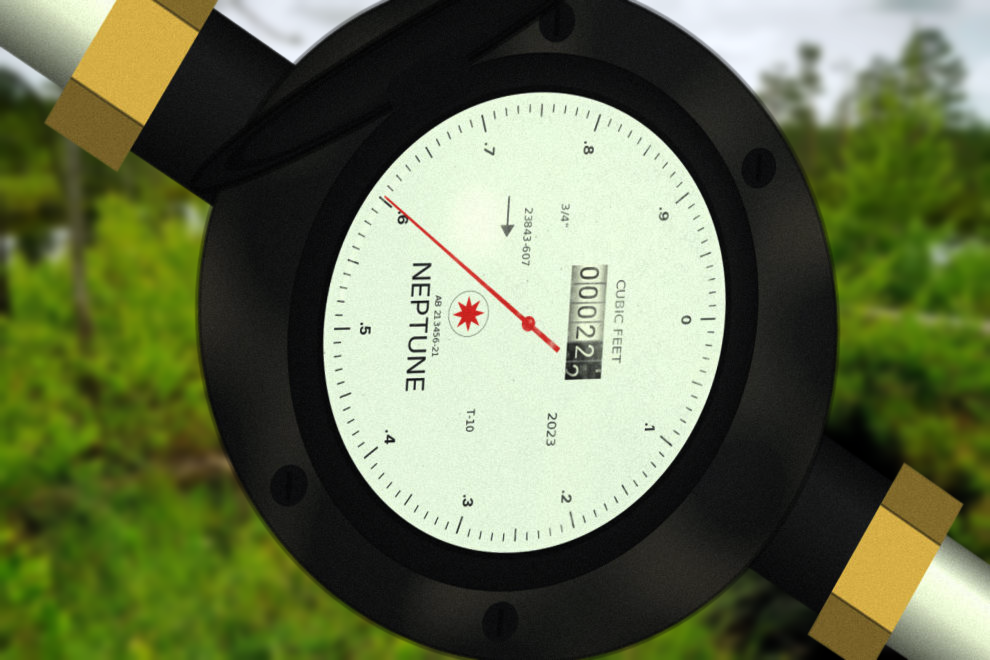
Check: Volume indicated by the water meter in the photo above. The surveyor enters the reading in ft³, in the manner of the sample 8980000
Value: 221.60
